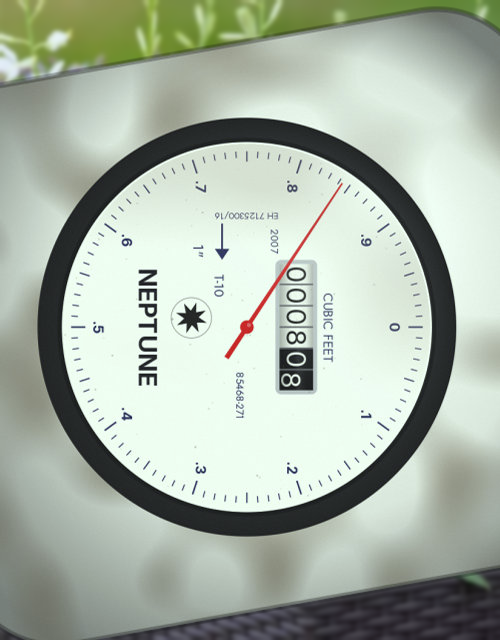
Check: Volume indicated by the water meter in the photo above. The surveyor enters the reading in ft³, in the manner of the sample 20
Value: 807.84
